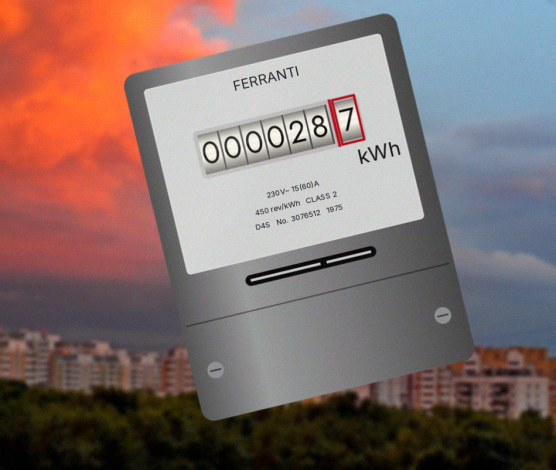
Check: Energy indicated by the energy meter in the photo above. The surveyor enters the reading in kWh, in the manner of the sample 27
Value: 28.7
